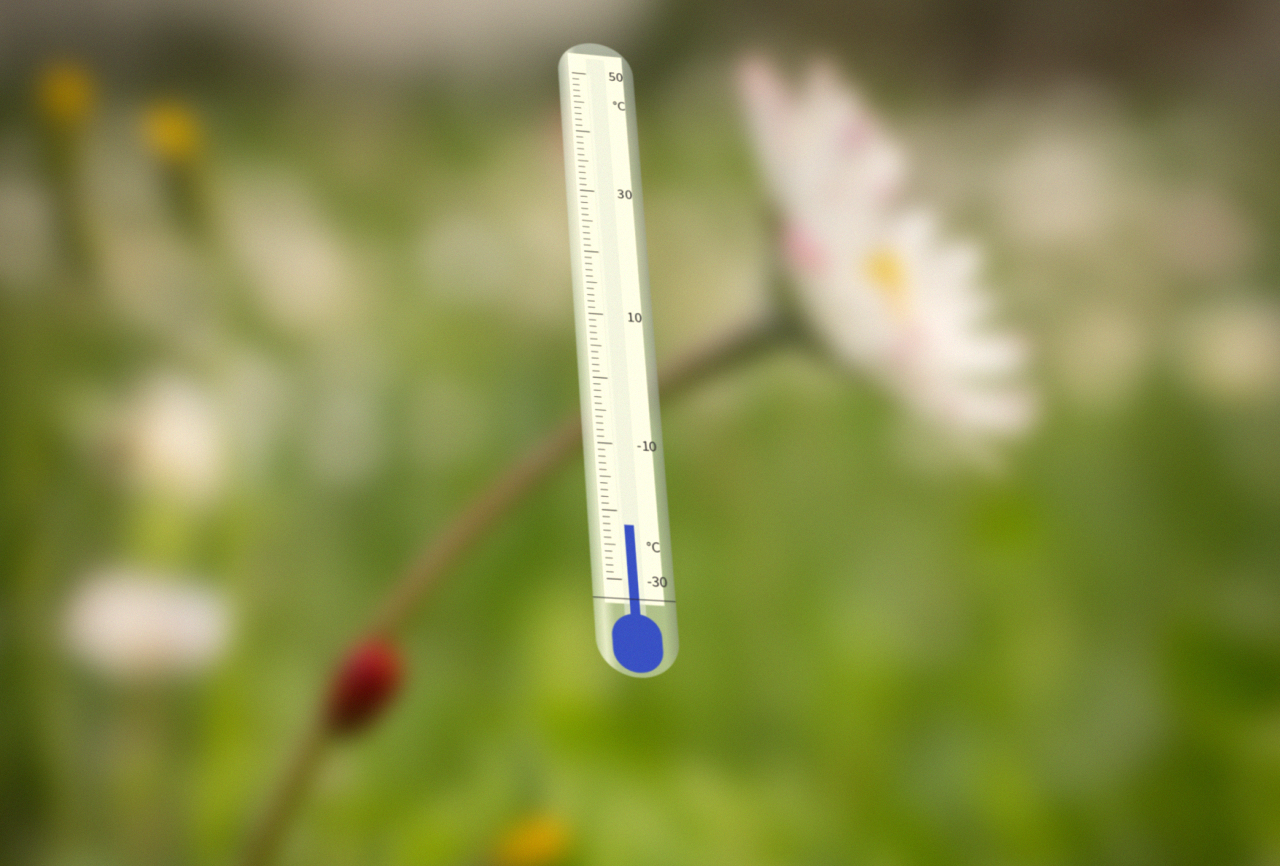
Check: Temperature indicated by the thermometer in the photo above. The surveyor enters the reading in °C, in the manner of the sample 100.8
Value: -22
